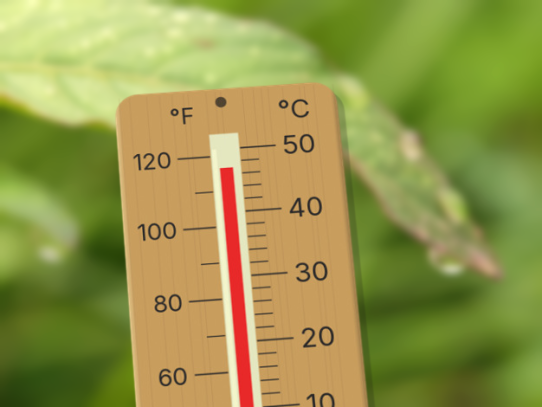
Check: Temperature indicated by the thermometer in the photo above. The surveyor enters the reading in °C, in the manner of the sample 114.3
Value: 47
